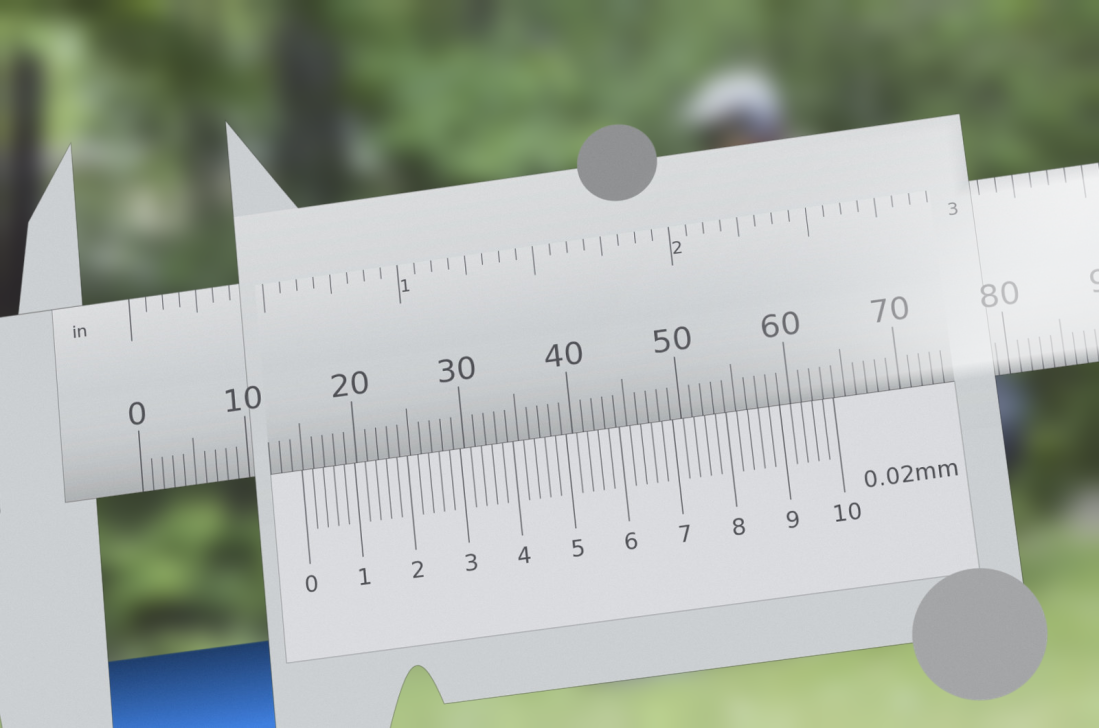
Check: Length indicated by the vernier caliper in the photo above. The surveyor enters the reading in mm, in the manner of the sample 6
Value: 14.9
